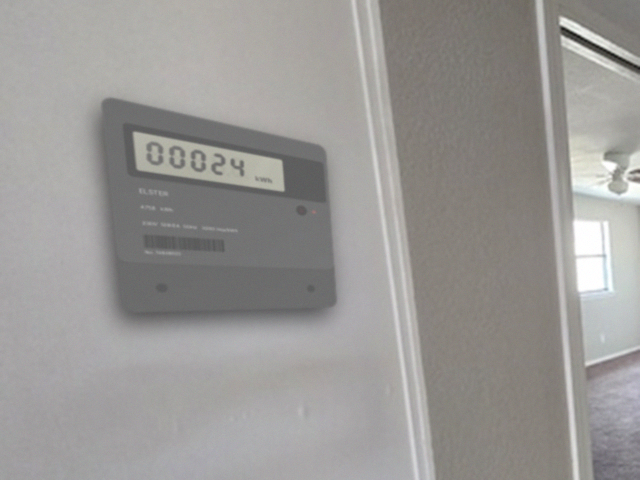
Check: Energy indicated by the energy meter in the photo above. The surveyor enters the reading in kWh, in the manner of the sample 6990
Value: 24
